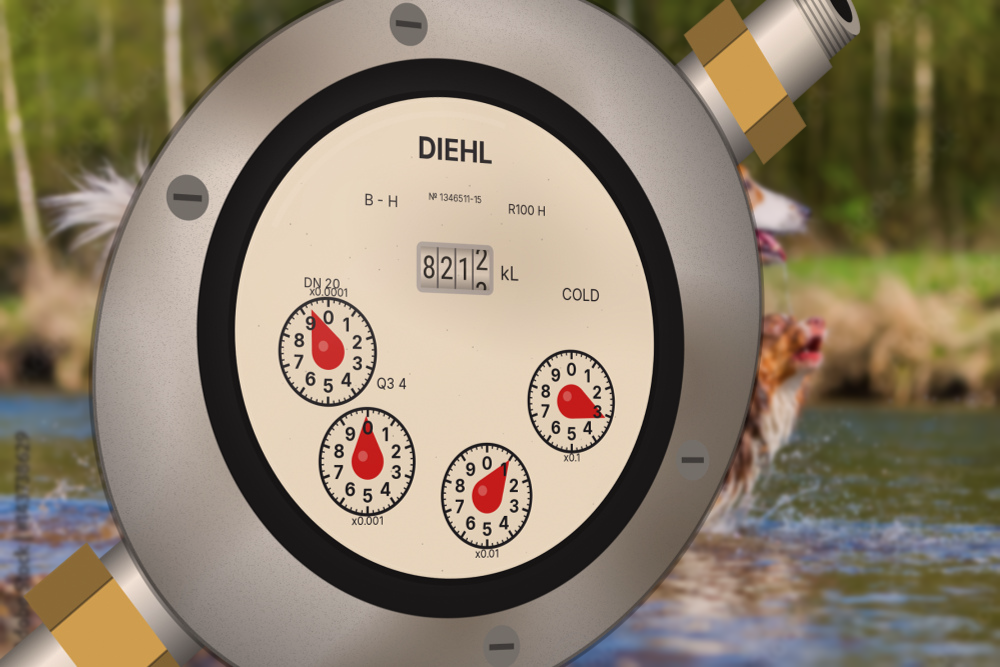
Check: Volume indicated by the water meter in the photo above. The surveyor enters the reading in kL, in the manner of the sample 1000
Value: 8212.3099
